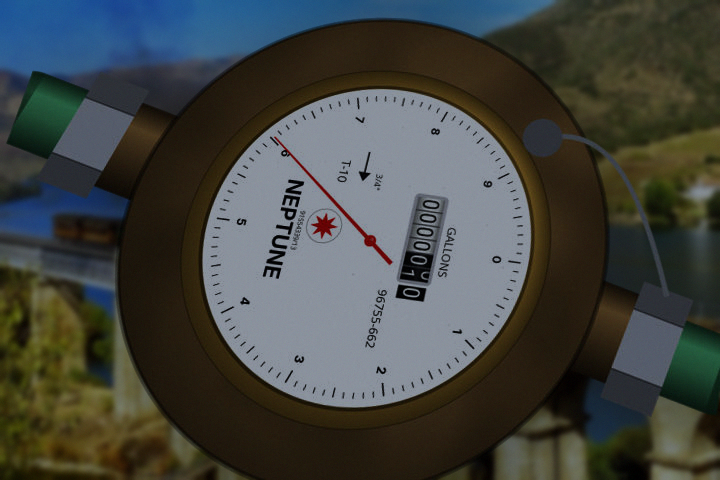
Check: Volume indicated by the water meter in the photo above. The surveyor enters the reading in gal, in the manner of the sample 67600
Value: 6.0
